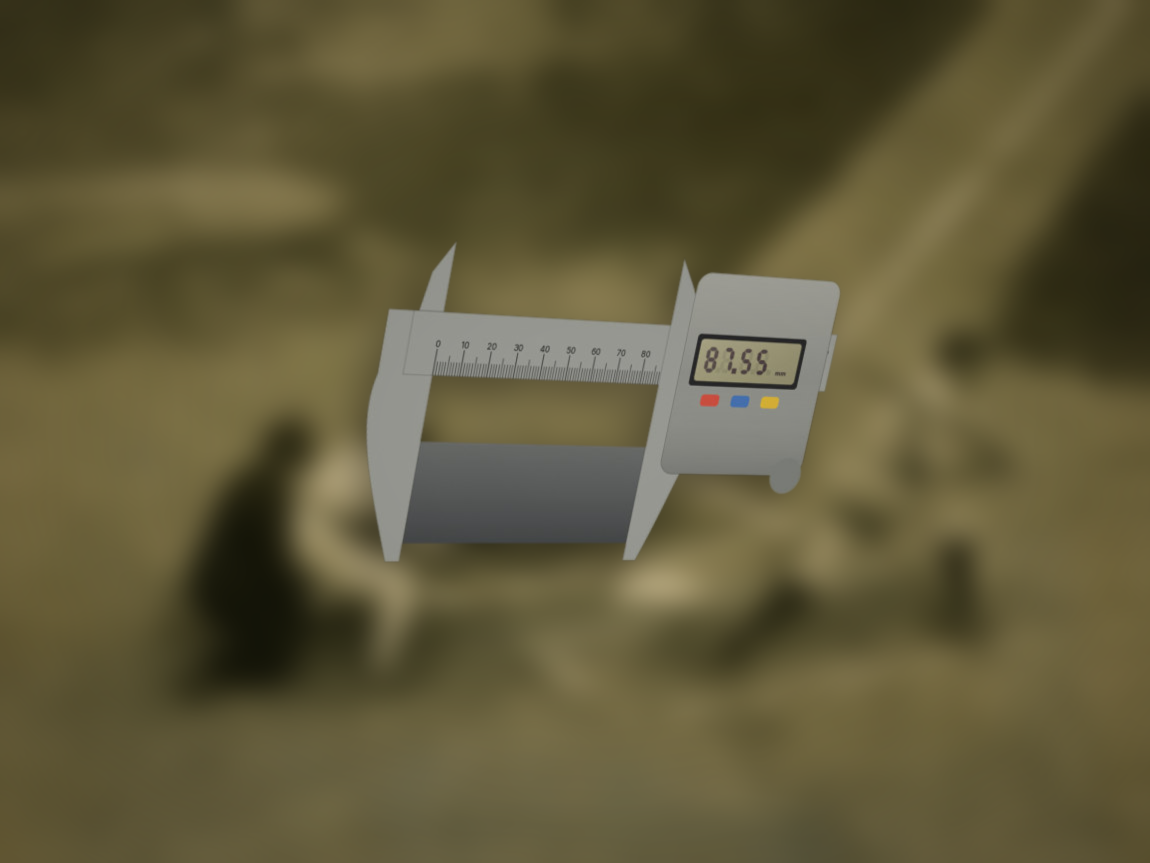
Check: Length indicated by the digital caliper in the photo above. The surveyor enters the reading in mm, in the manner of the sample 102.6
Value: 87.55
